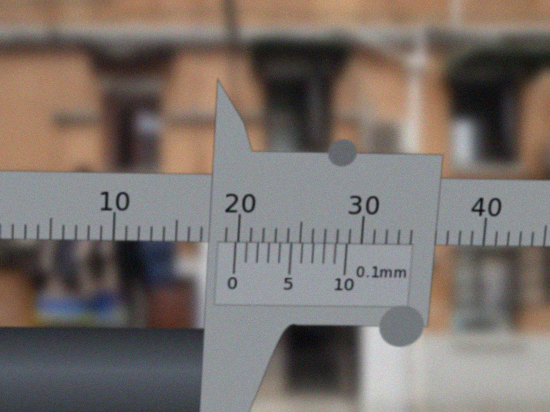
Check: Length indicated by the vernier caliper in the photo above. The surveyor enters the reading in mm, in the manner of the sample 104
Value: 19.8
